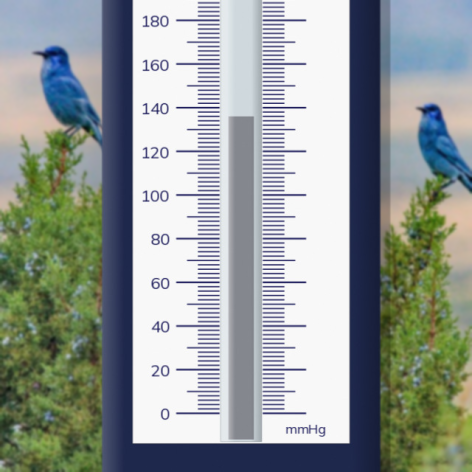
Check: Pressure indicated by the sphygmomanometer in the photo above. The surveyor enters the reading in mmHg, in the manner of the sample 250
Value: 136
